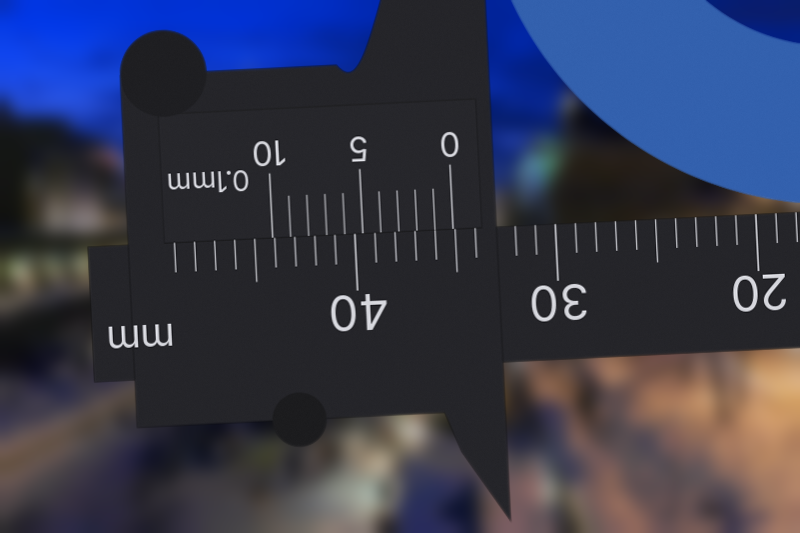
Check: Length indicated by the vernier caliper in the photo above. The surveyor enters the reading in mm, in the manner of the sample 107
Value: 35.1
